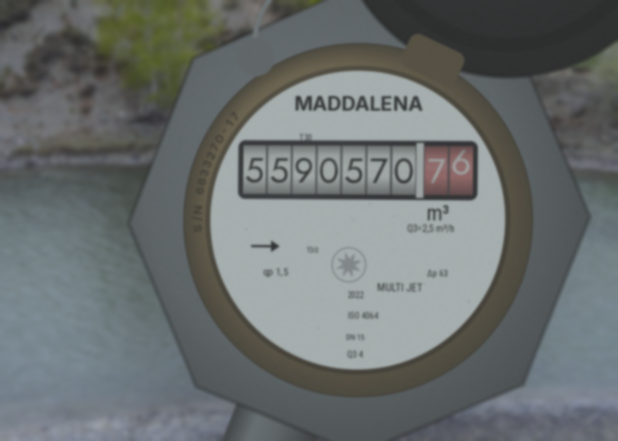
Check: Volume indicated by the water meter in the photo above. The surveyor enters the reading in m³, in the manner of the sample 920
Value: 5590570.76
